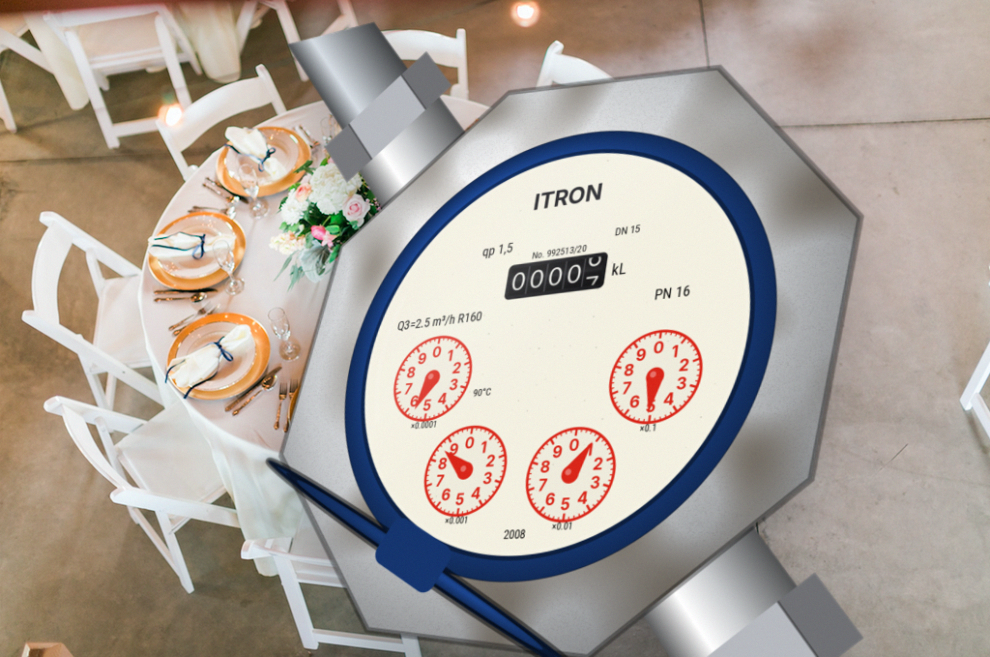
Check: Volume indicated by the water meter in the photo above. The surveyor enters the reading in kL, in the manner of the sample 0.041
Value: 6.5085
